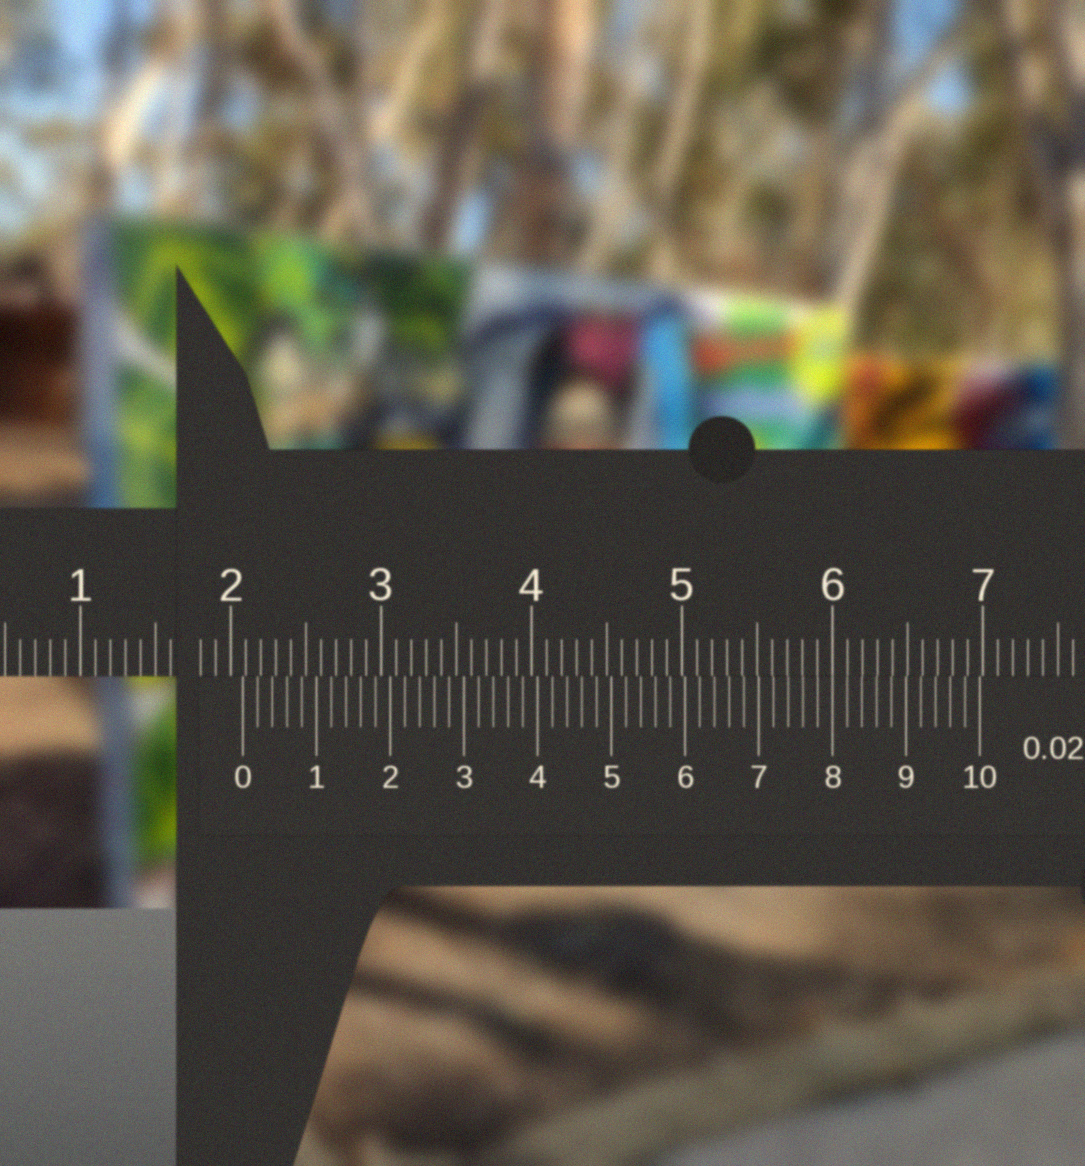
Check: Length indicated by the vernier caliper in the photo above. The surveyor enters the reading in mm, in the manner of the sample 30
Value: 20.8
